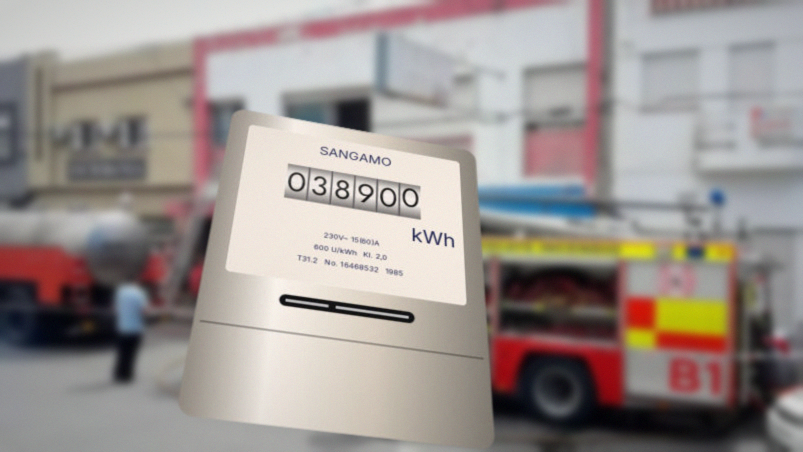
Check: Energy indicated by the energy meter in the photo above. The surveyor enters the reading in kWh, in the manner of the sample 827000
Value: 38900
